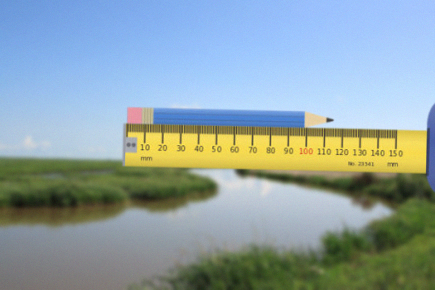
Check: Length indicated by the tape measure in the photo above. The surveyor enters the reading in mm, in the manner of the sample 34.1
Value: 115
